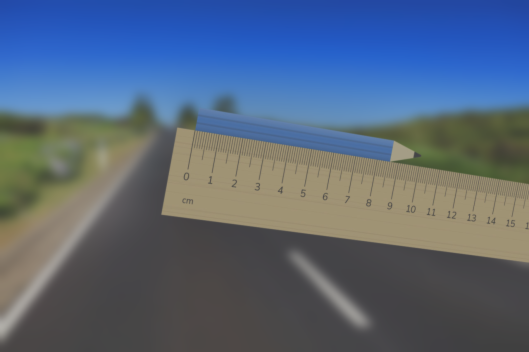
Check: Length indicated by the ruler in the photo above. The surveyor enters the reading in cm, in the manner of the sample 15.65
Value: 10
